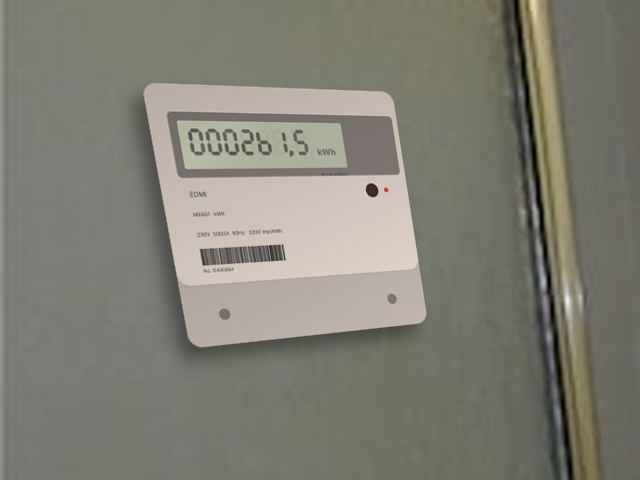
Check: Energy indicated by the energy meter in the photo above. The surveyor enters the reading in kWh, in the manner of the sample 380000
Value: 261.5
